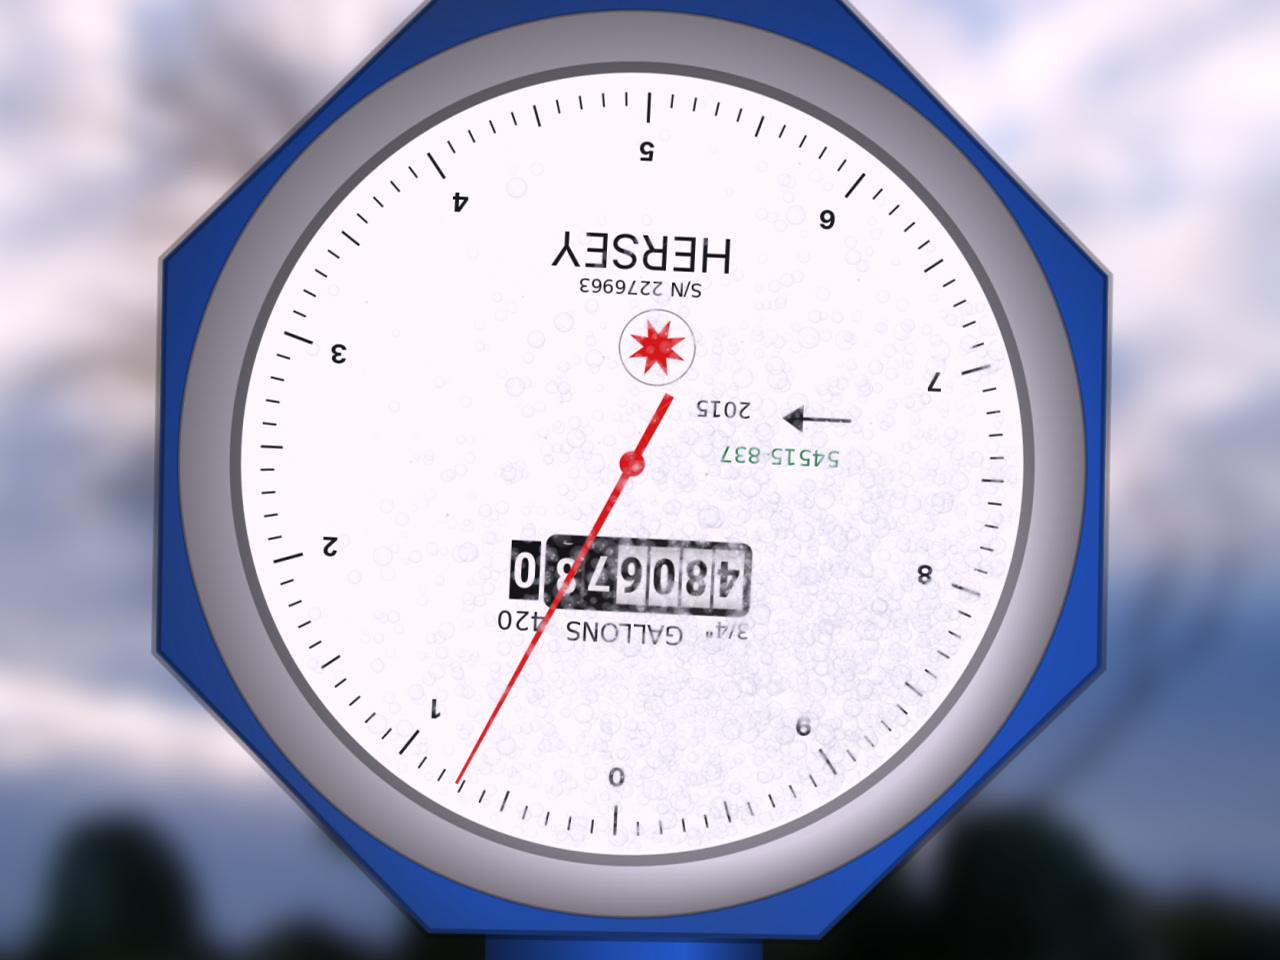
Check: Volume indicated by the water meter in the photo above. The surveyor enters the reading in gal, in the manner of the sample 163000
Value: 4806780.7
